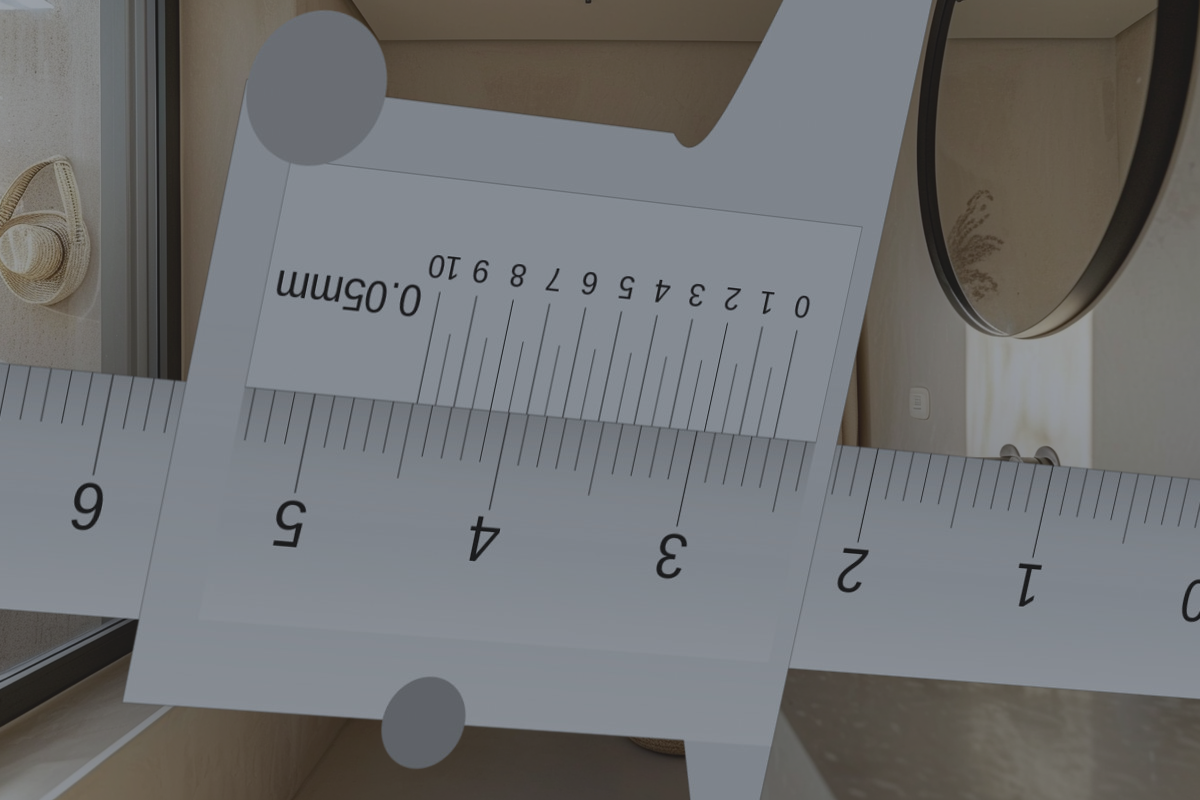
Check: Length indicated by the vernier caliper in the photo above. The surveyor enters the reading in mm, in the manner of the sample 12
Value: 25.8
